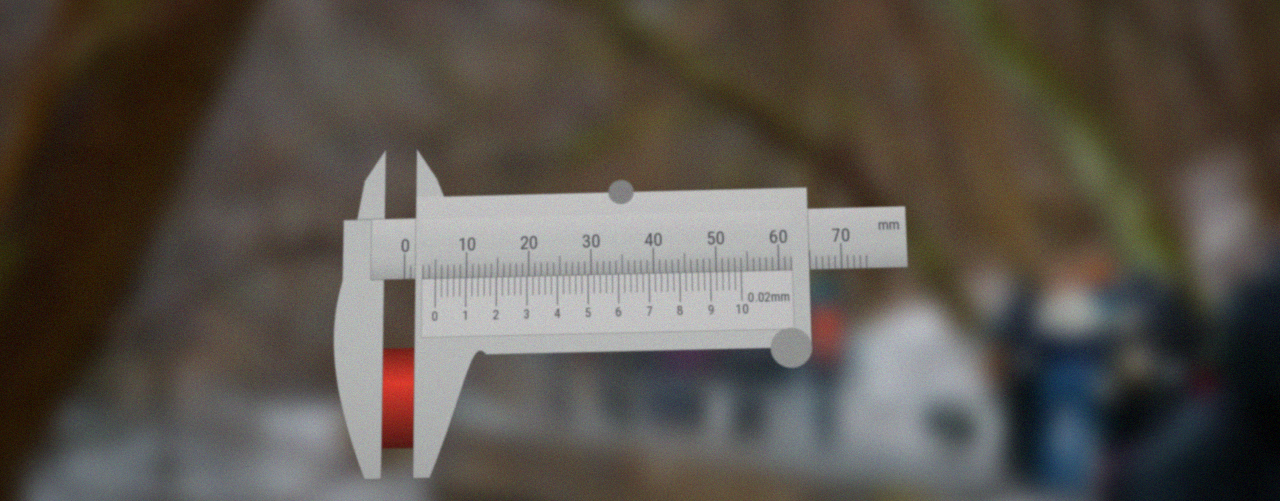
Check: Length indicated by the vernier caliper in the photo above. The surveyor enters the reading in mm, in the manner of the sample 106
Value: 5.0
